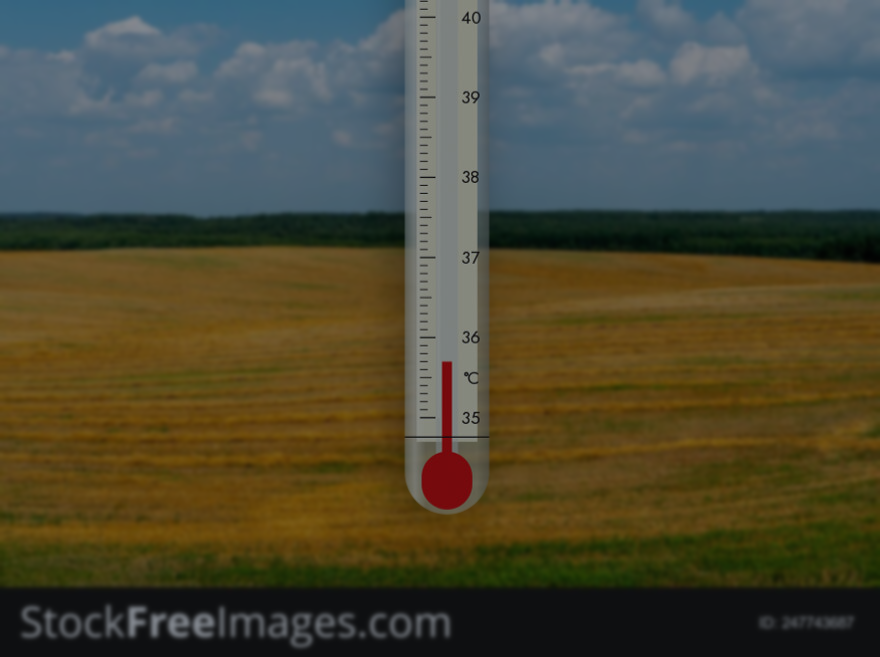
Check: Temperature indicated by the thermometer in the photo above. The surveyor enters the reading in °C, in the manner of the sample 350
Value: 35.7
